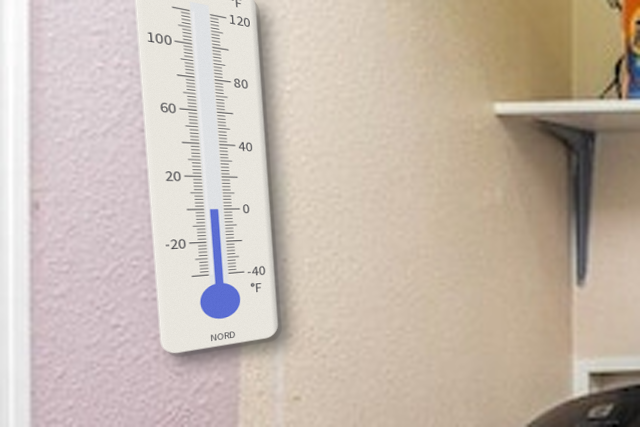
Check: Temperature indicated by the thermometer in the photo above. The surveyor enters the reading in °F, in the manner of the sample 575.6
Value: 0
